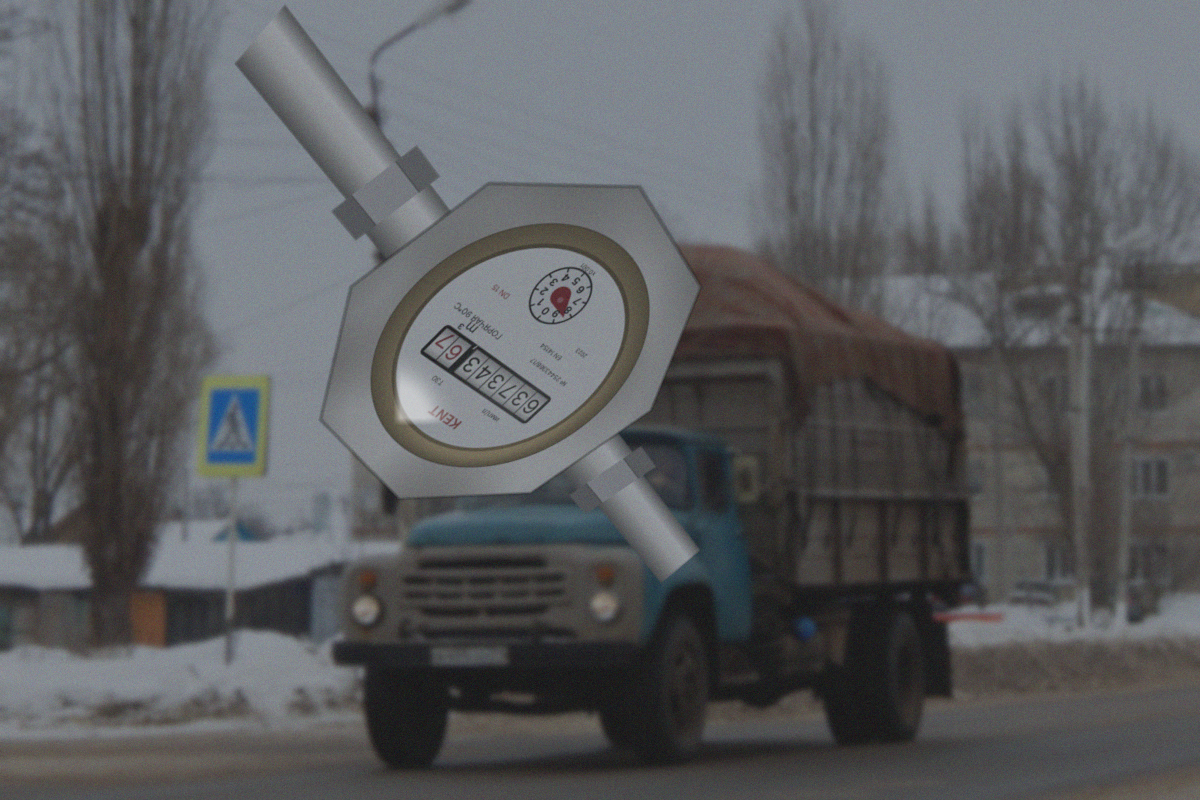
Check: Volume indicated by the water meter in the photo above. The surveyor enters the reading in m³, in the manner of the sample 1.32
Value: 637343.668
